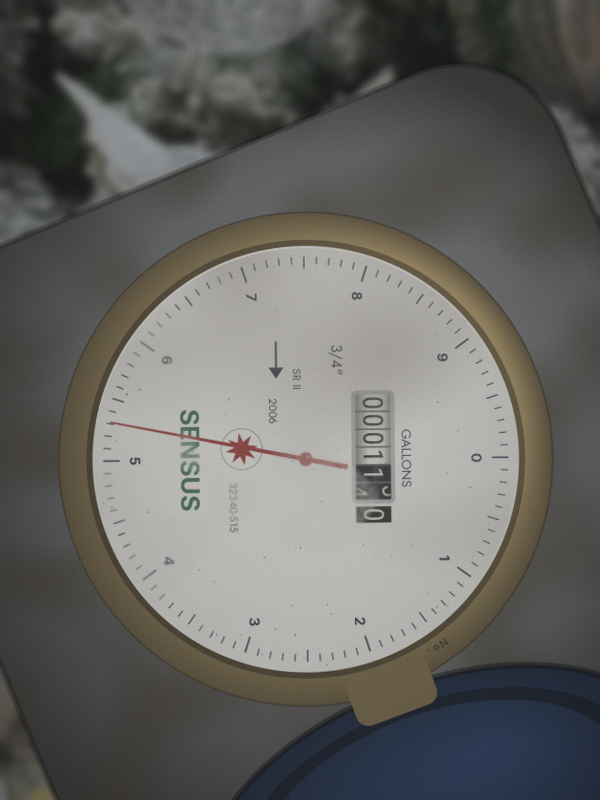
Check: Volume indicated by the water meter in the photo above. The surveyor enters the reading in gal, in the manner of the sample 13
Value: 1135.3
